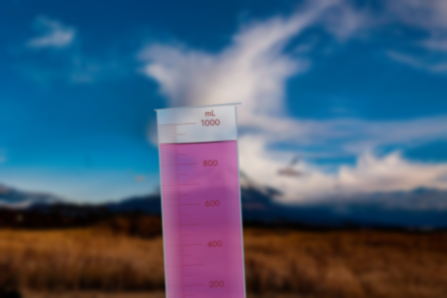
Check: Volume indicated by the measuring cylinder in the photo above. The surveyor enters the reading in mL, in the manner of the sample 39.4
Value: 900
